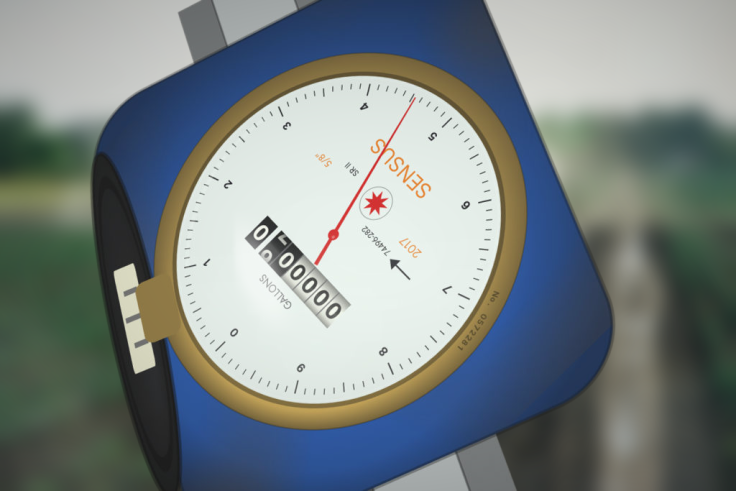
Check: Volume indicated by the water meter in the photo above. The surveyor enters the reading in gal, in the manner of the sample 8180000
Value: 64.5
